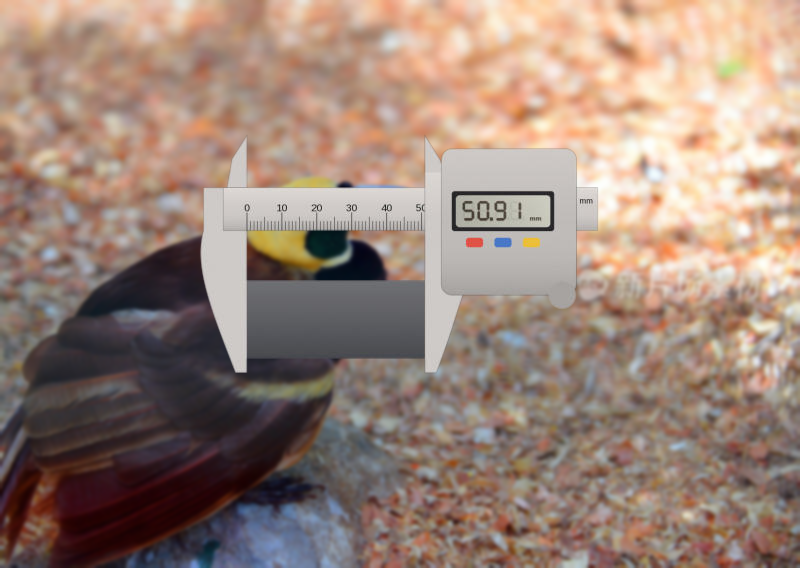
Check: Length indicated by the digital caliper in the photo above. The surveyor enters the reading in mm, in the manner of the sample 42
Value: 50.91
